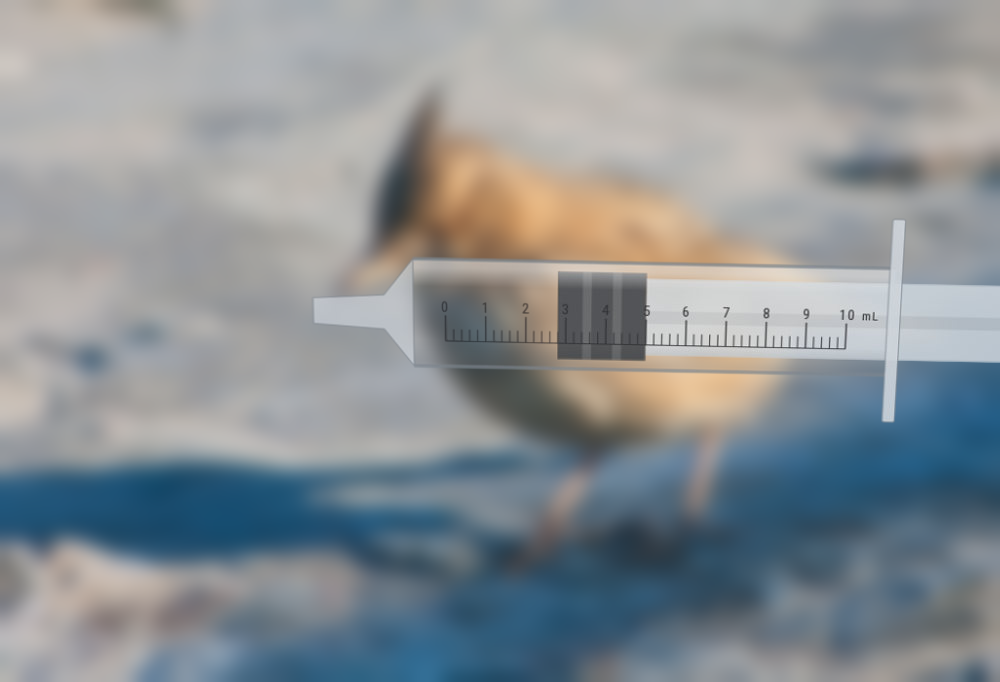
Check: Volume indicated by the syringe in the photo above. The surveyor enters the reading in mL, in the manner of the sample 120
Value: 2.8
